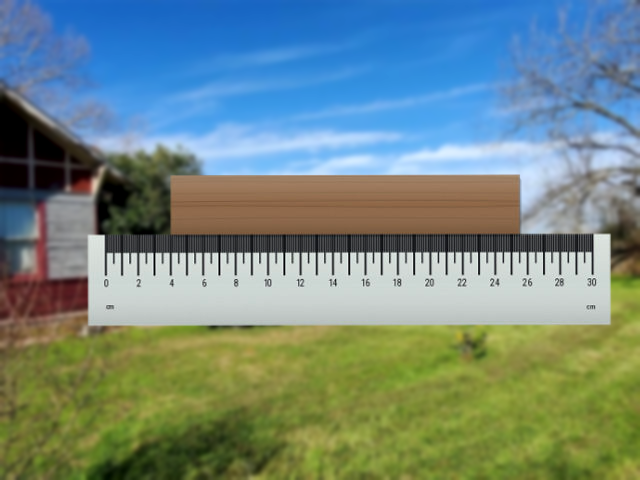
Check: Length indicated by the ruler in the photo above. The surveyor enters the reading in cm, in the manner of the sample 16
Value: 21.5
